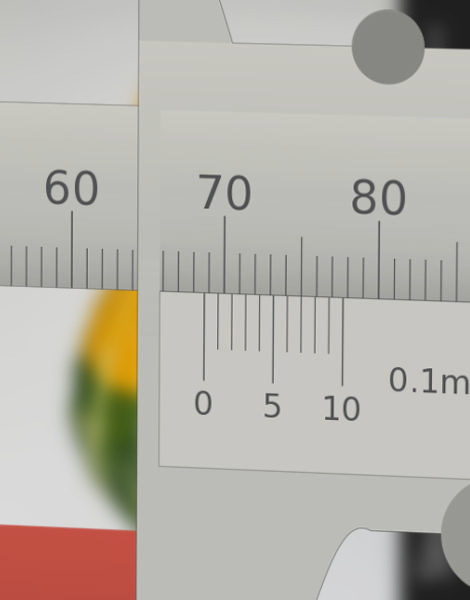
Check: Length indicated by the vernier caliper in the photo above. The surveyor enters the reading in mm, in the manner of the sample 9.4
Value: 68.7
